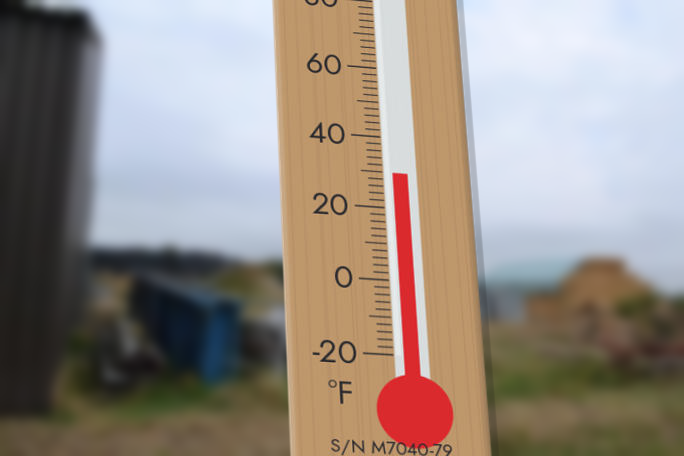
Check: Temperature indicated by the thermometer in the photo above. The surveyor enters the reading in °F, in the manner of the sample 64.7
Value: 30
